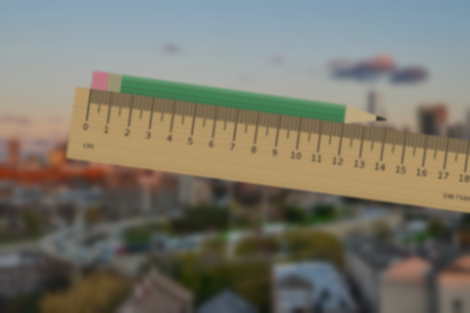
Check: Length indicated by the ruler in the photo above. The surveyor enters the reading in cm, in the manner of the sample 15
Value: 14
